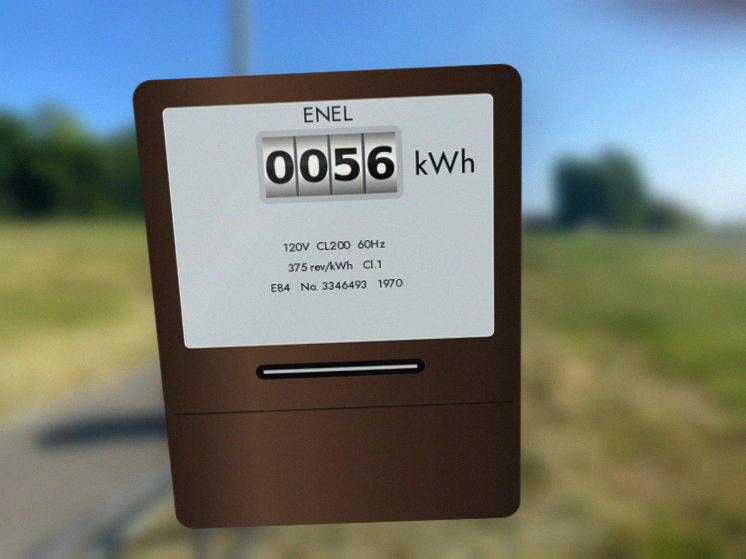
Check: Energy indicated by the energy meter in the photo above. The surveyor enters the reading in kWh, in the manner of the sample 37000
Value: 56
